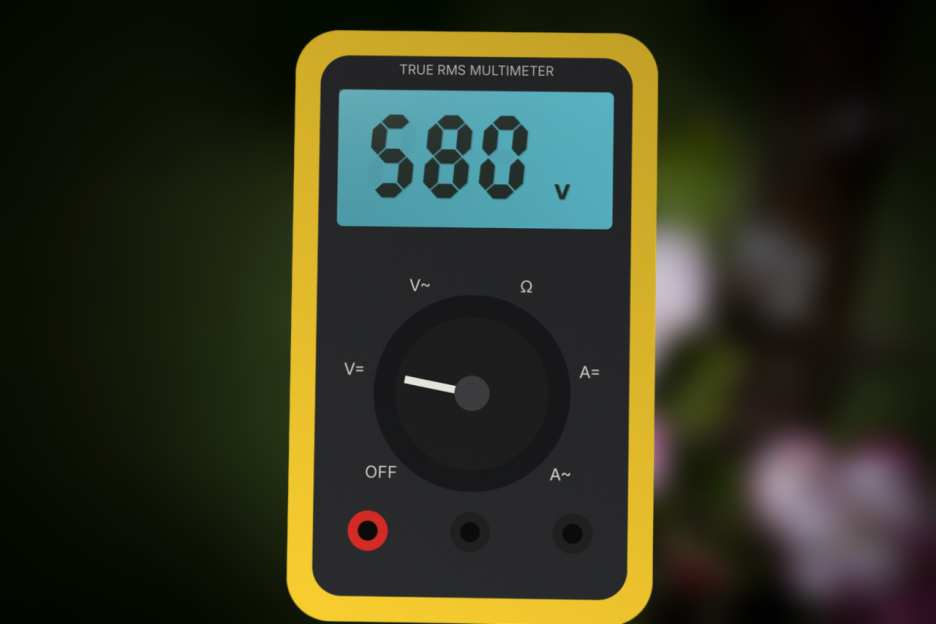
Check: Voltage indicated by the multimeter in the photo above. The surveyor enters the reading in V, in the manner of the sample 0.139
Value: 580
